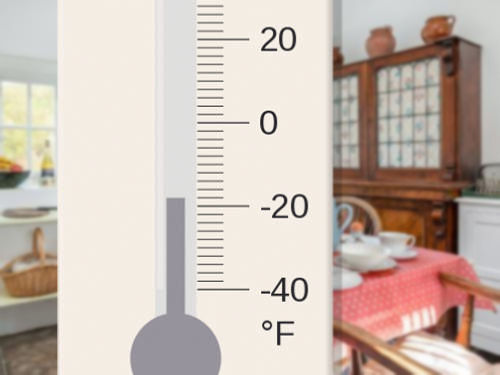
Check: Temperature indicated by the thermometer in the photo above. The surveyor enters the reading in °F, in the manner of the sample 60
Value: -18
